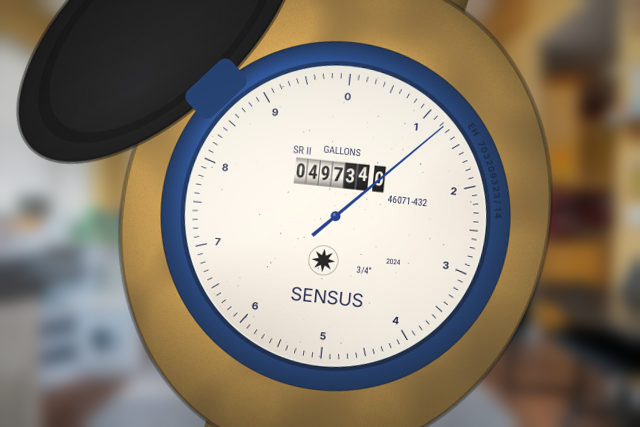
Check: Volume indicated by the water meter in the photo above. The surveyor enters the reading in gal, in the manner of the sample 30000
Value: 497341.2
